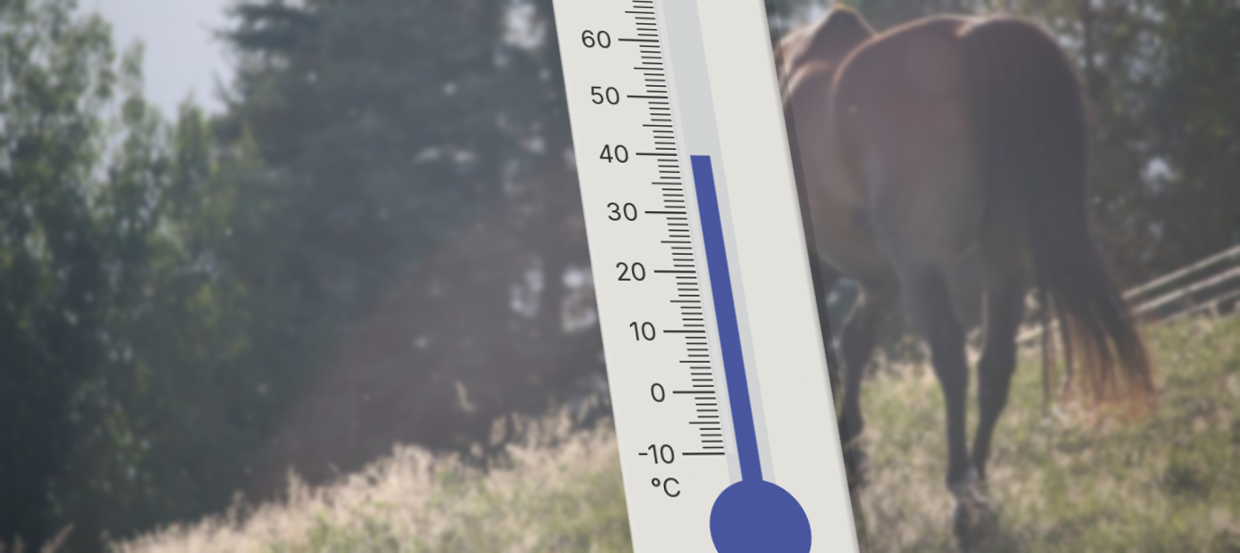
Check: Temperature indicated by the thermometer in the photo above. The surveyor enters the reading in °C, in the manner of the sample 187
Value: 40
